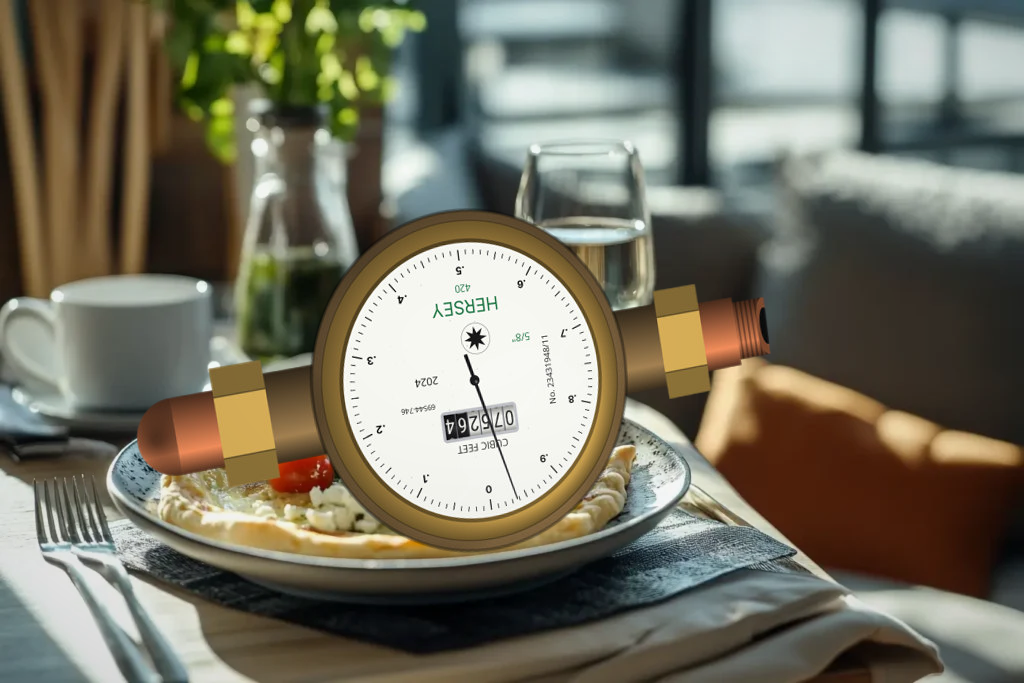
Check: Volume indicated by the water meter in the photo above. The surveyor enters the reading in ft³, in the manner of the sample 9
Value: 75263.96
